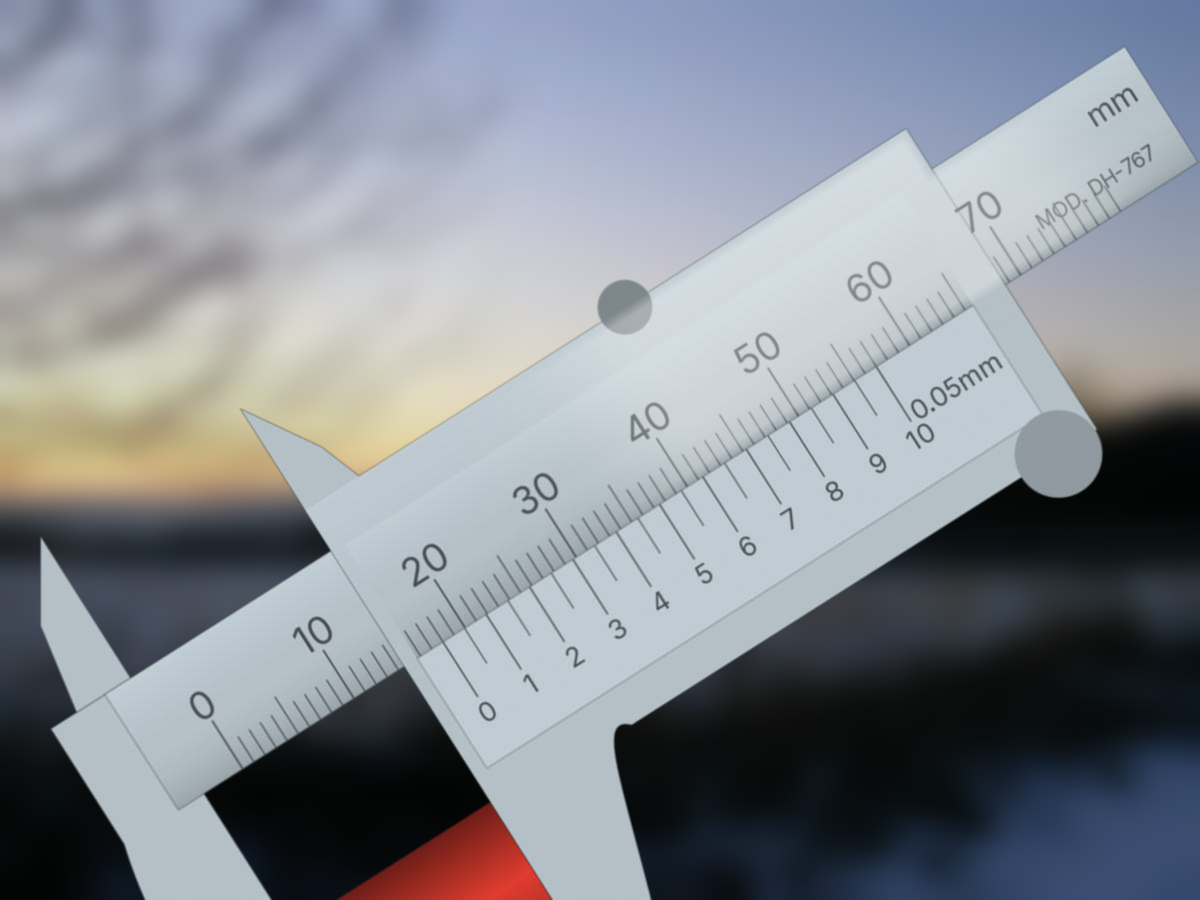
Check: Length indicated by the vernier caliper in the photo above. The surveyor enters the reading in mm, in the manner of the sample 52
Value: 18.0
